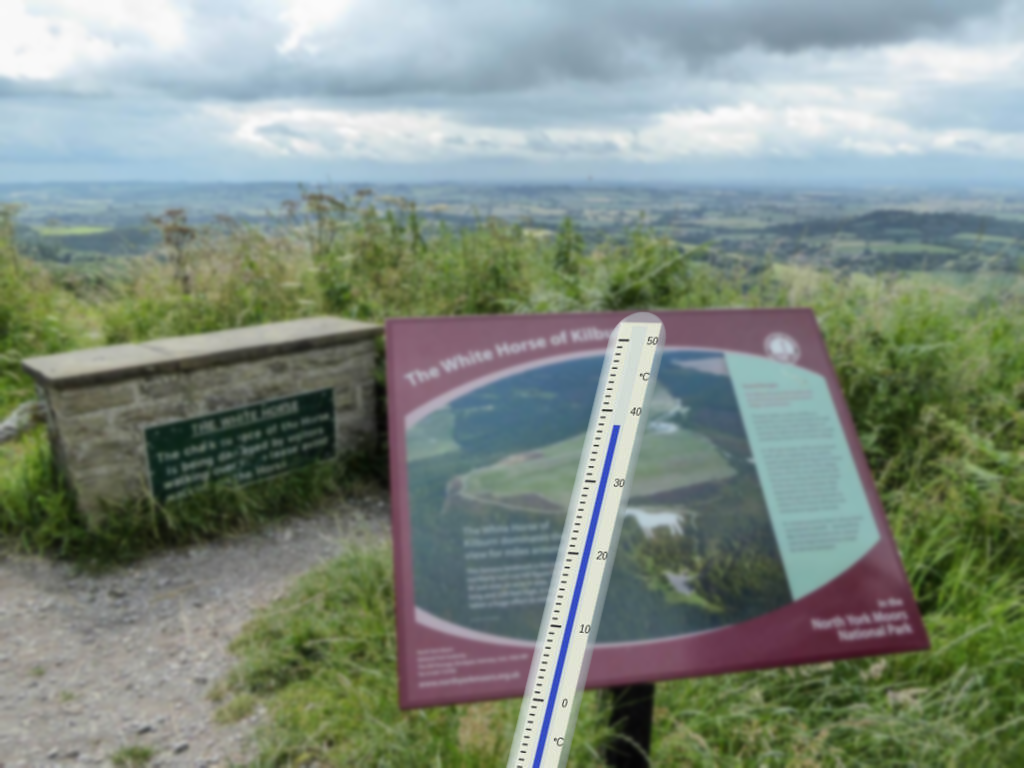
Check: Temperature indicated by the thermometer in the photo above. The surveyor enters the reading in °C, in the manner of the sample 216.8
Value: 38
